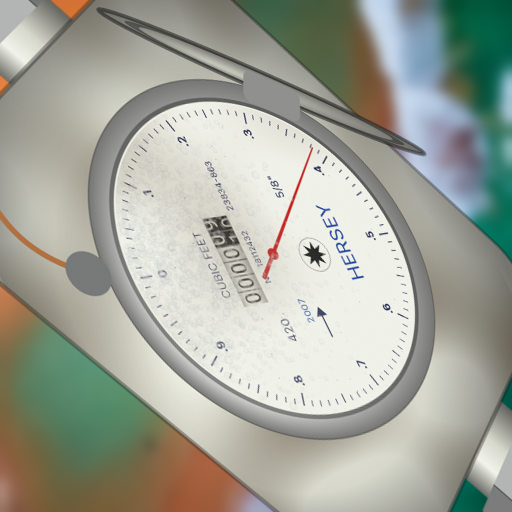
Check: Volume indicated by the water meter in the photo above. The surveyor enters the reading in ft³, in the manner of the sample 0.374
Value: 9.38
